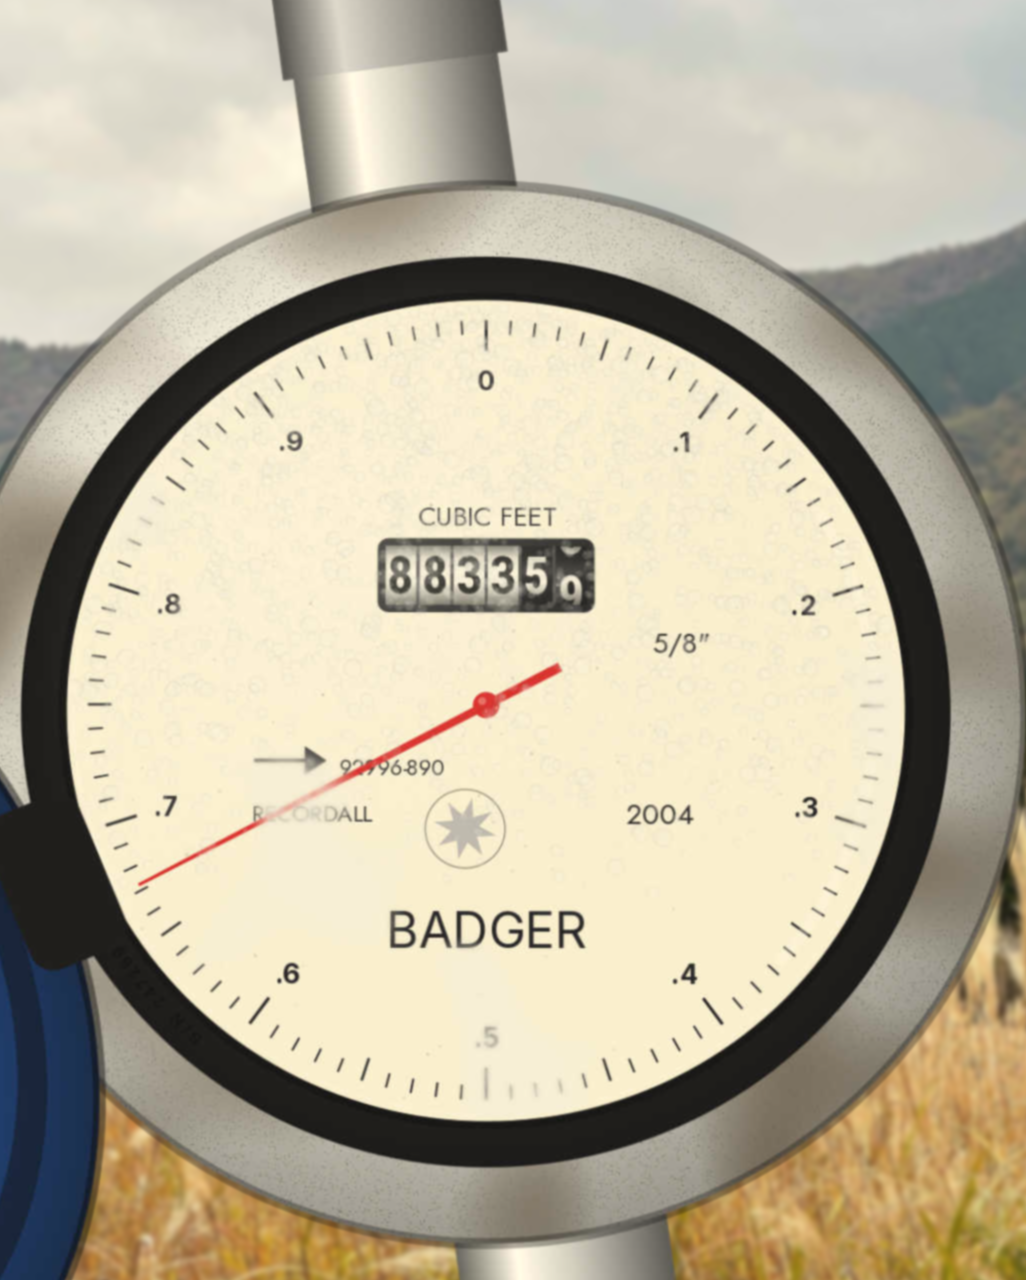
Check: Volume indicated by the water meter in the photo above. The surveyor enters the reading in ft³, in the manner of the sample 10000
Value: 883358.67
